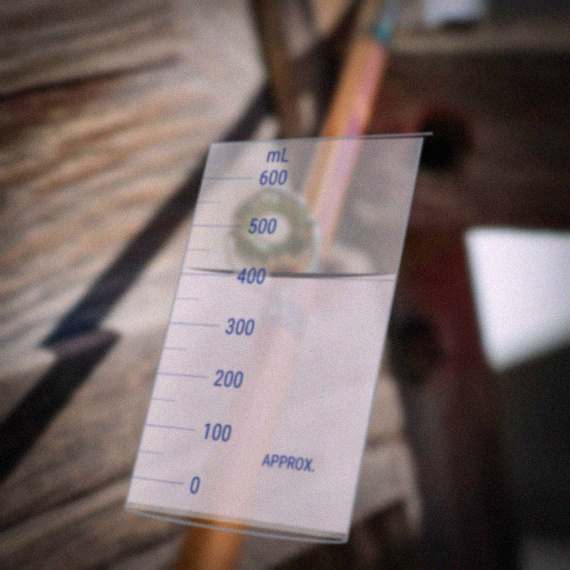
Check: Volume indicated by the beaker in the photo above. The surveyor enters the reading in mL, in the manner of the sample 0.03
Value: 400
